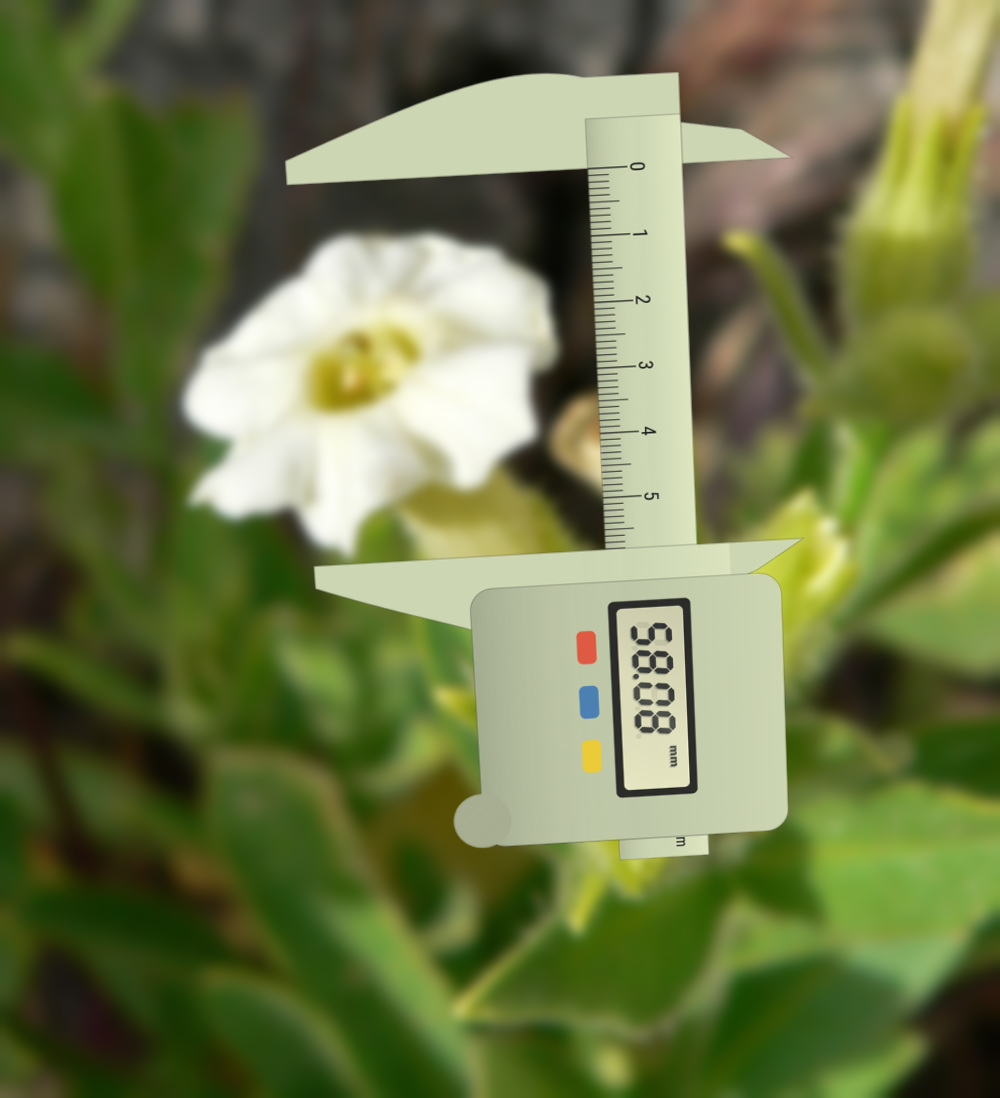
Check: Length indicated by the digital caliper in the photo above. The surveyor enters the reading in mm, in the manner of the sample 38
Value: 58.08
